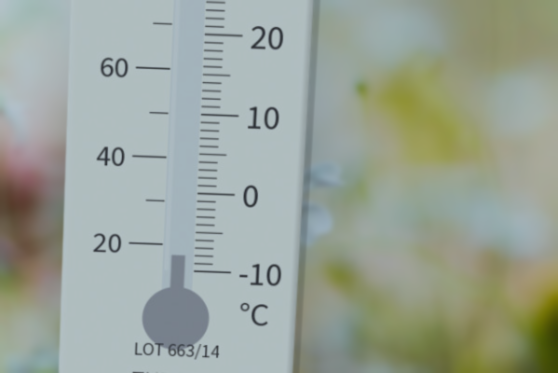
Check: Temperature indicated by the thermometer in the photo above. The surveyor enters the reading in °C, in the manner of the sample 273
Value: -8
